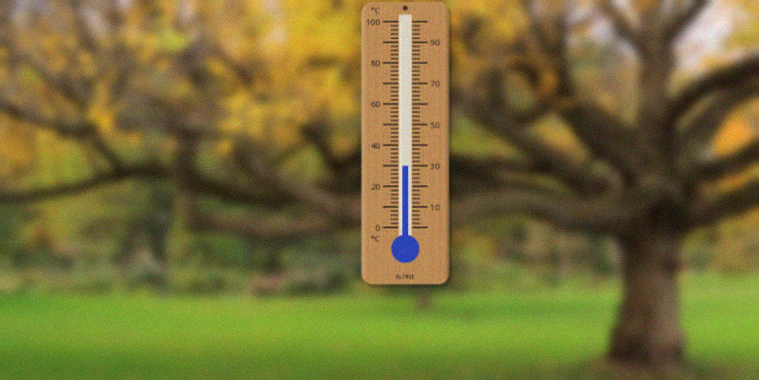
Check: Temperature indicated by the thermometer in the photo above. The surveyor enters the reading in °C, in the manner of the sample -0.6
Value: 30
